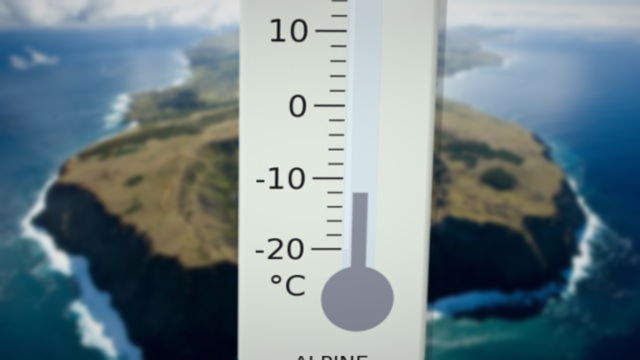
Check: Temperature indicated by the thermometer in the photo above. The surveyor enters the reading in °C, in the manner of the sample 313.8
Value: -12
